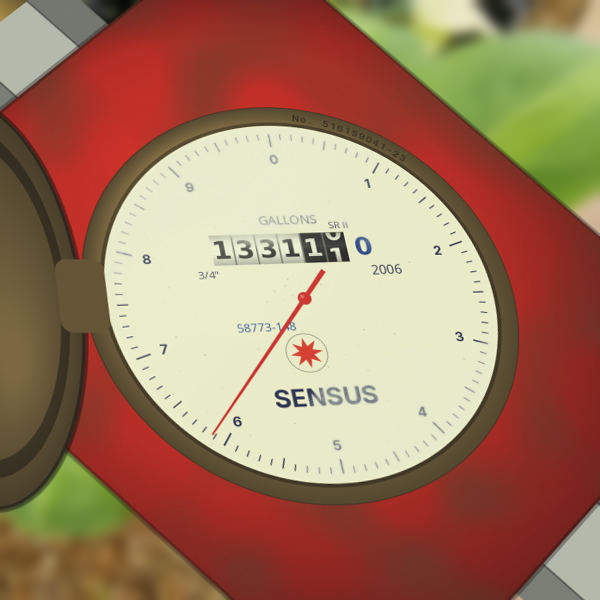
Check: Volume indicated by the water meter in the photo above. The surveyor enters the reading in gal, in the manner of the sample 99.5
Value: 1331106.1
